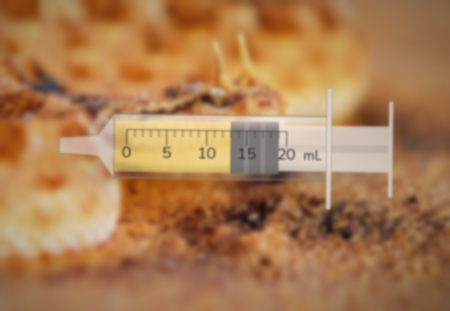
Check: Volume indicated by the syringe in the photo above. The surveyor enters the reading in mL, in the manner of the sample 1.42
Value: 13
